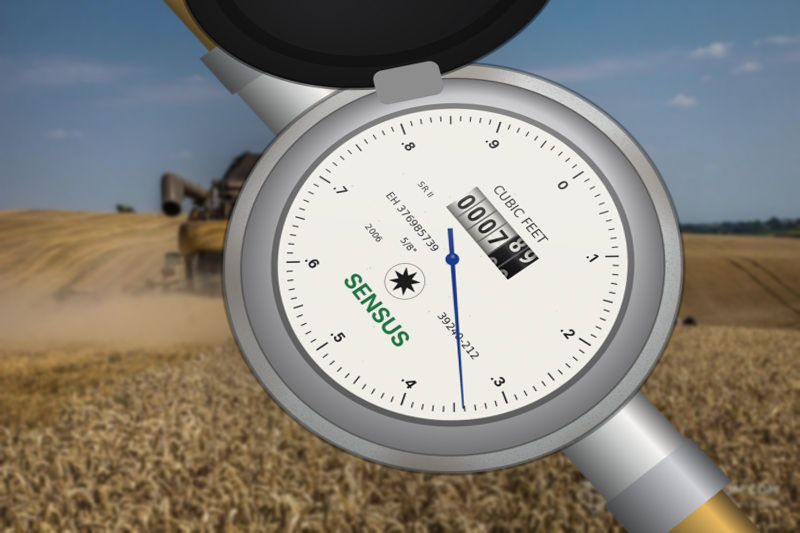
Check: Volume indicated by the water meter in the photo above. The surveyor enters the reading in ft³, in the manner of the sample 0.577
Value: 789.34
